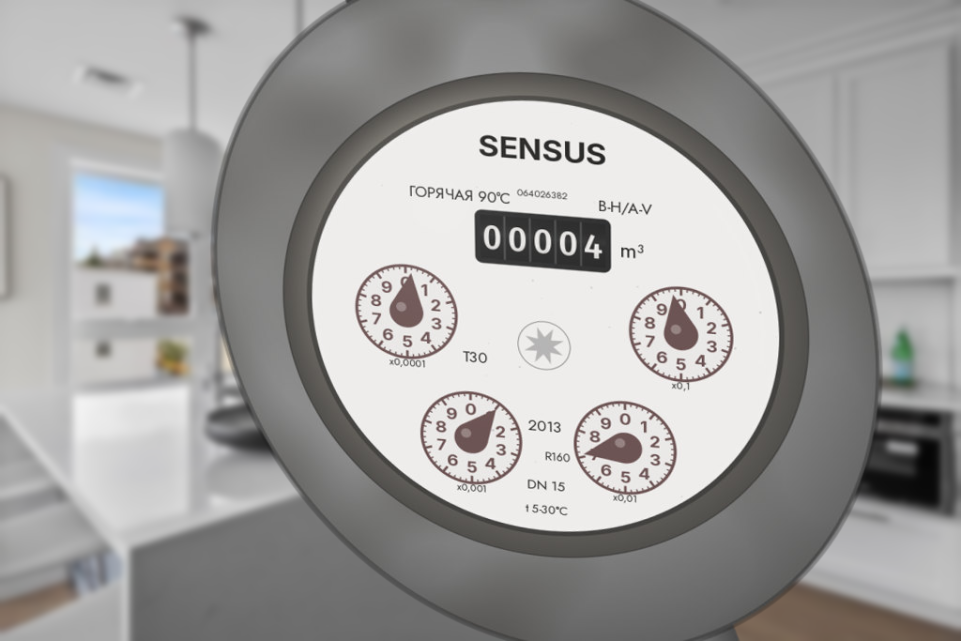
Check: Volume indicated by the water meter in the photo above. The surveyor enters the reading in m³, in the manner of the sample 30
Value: 3.9710
